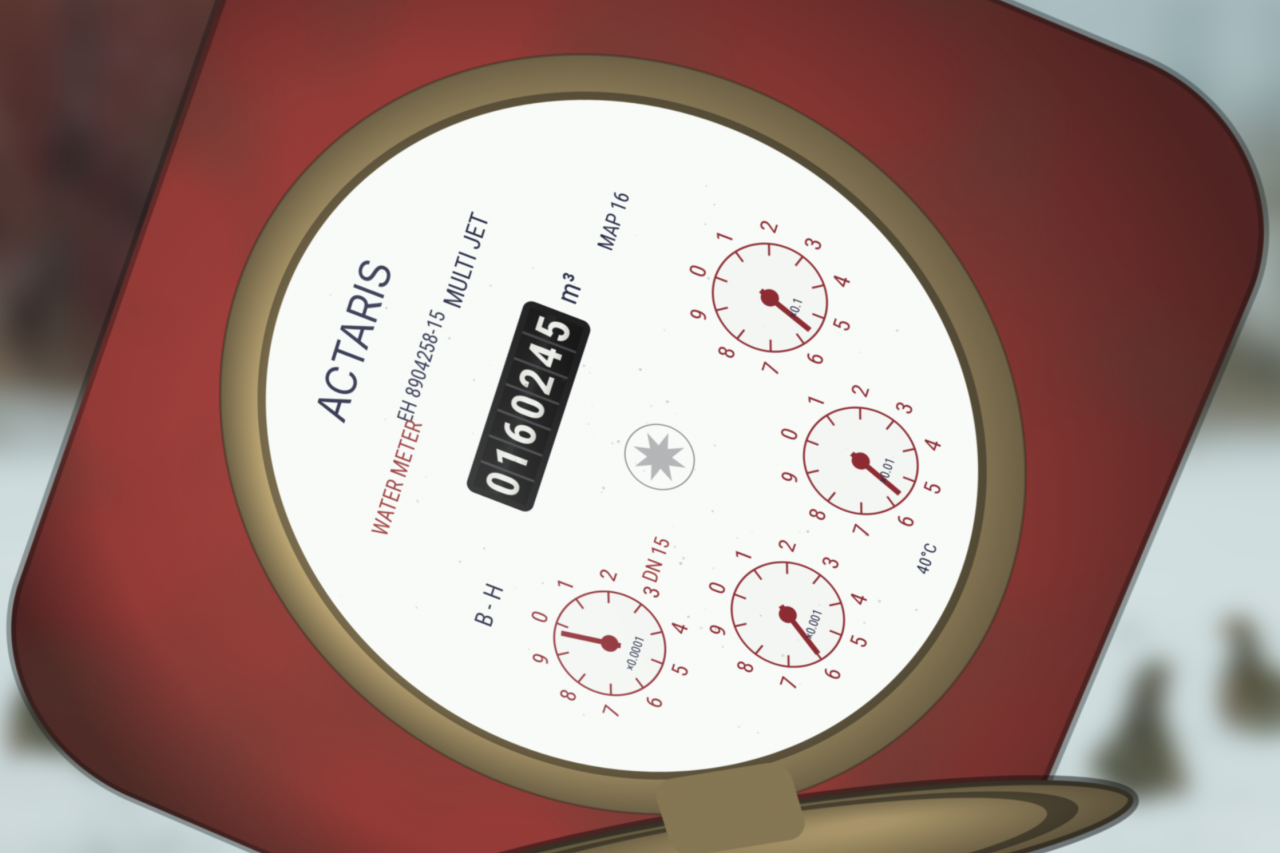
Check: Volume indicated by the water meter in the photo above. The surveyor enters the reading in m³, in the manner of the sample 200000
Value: 160245.5559
